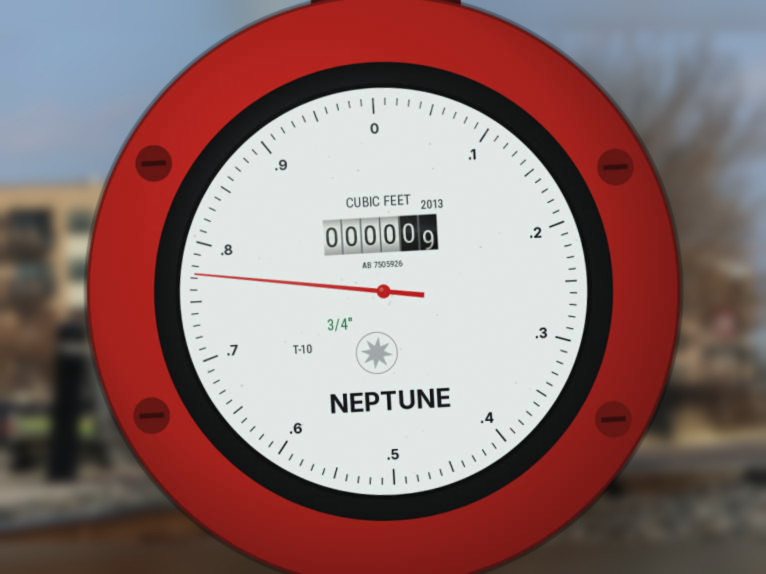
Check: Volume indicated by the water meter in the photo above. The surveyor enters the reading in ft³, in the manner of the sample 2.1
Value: 8.77
